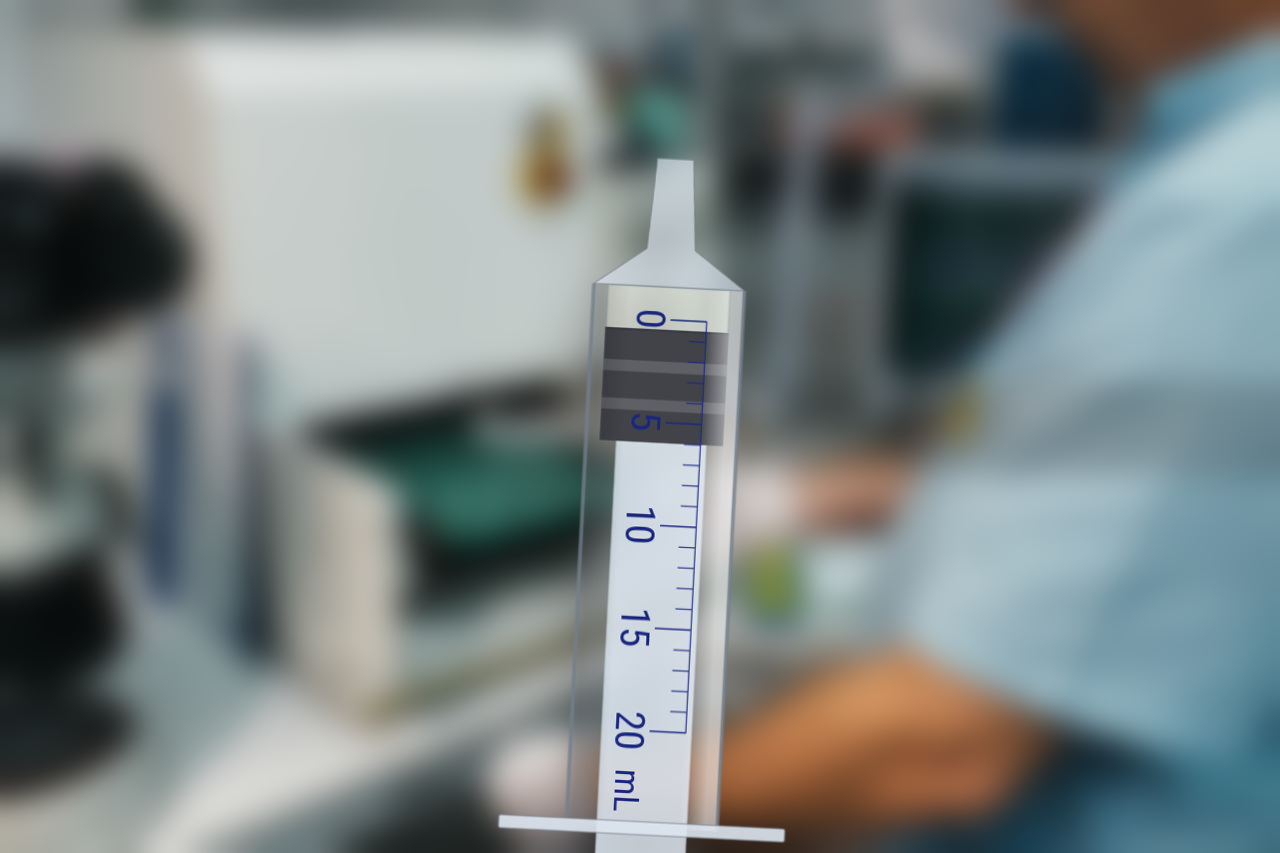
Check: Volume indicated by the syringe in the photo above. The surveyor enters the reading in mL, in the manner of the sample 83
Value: 0.5
